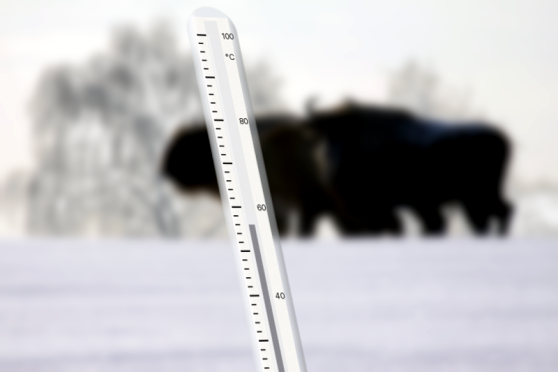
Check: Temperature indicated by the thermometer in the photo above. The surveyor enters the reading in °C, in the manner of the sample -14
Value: 56
